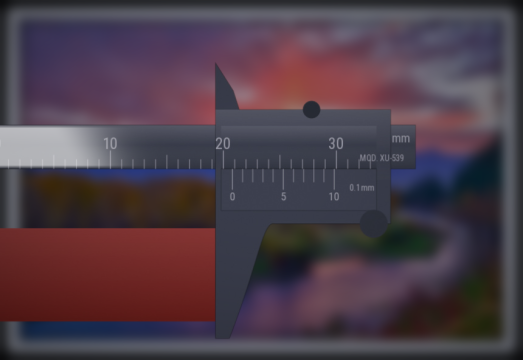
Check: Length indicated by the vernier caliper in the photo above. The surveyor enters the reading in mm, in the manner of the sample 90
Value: 20.8
